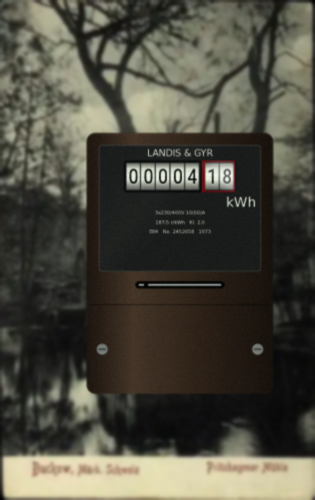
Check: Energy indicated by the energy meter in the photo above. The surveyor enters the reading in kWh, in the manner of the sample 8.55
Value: 4.18
